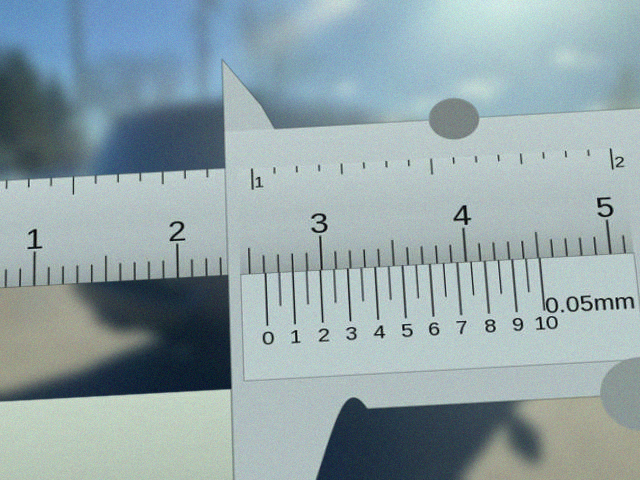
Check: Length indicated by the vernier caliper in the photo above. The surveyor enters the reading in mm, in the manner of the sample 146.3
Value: 26.1
